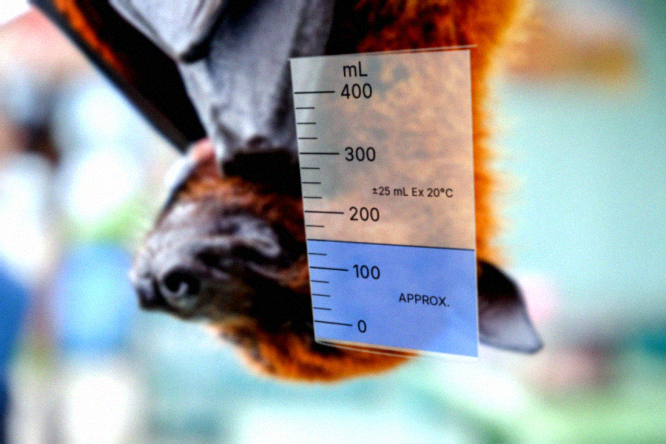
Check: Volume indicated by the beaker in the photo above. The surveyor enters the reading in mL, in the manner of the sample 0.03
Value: 150
